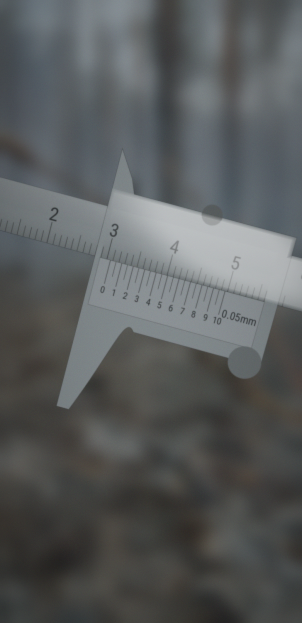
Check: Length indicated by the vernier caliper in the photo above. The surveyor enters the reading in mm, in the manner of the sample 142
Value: 30.6
